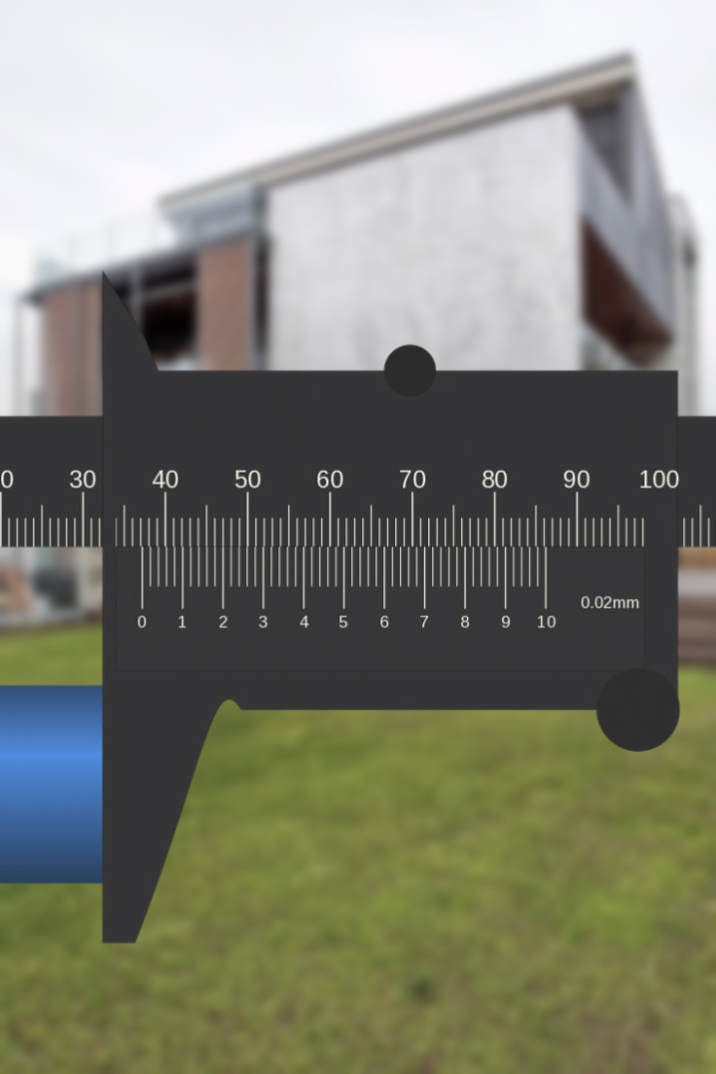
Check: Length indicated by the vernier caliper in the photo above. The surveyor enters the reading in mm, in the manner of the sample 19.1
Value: 37.2
